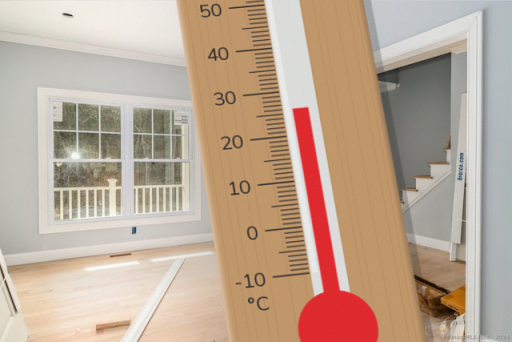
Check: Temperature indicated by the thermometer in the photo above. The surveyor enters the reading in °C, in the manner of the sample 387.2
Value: 26
